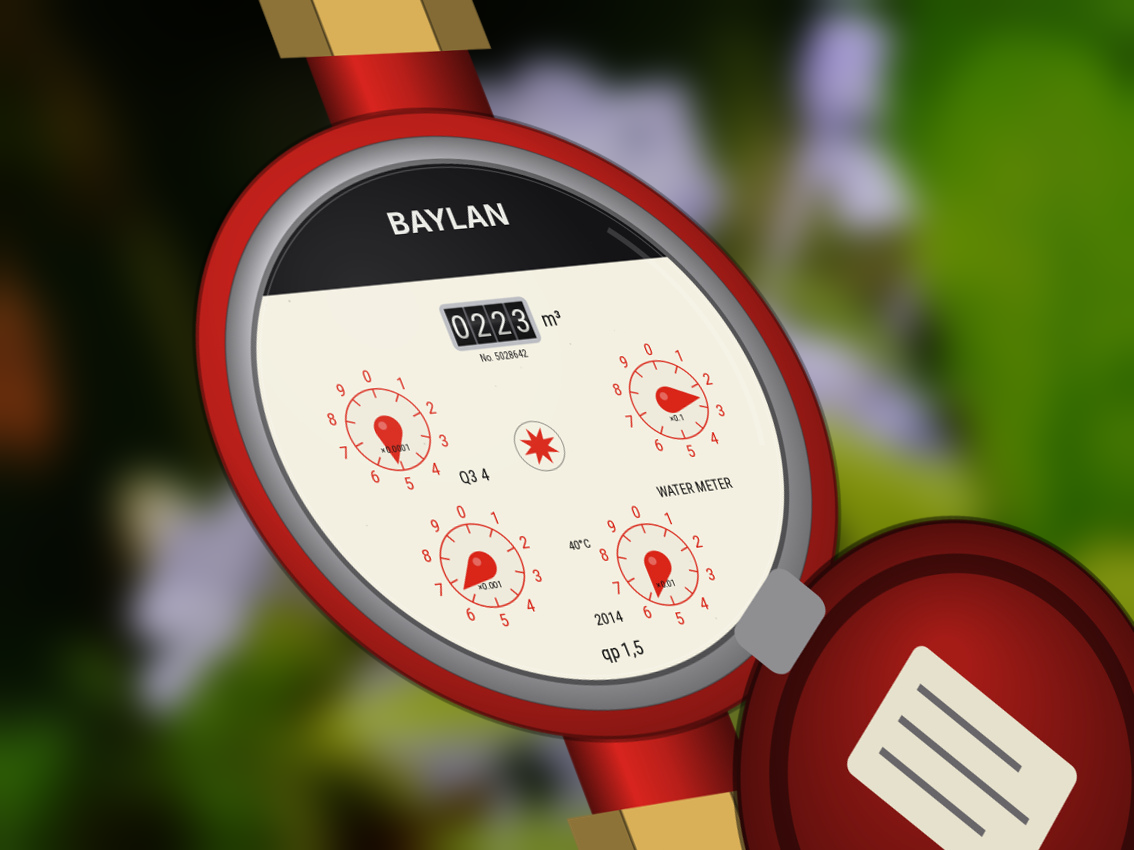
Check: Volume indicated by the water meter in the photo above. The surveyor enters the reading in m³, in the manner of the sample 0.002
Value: 223.2565
